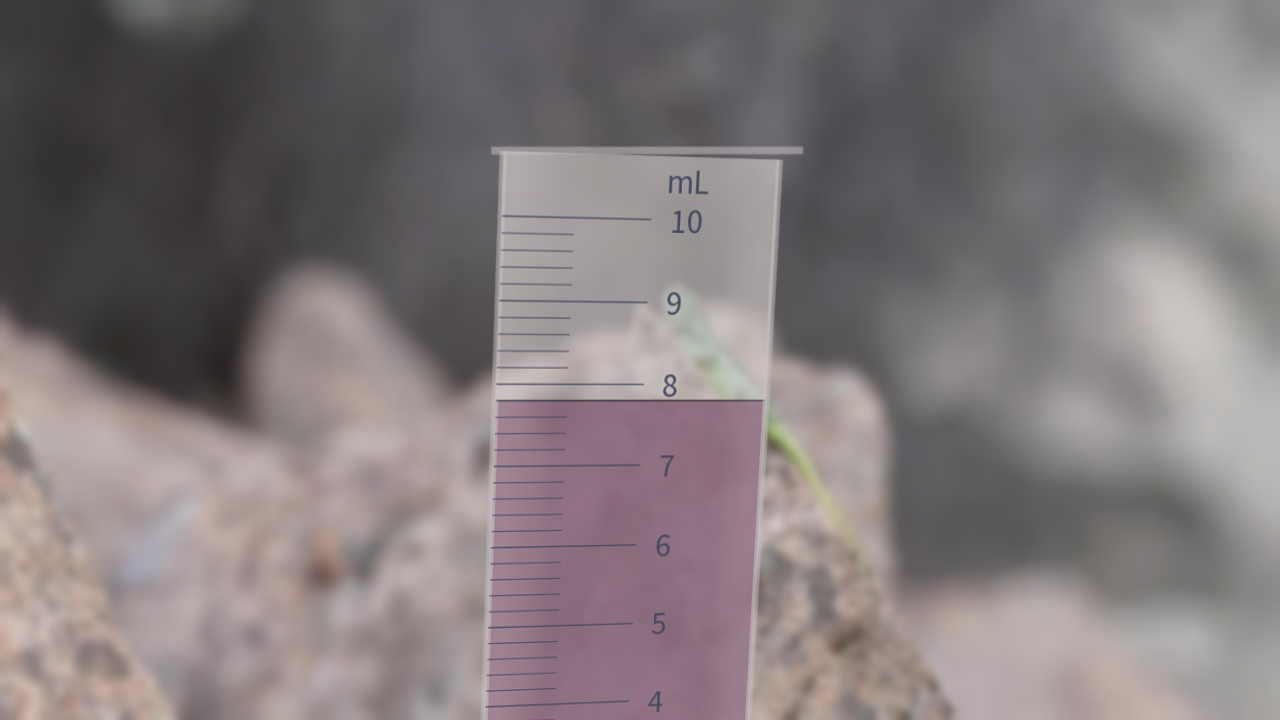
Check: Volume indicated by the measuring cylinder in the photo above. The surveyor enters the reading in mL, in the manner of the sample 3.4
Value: 7.8
